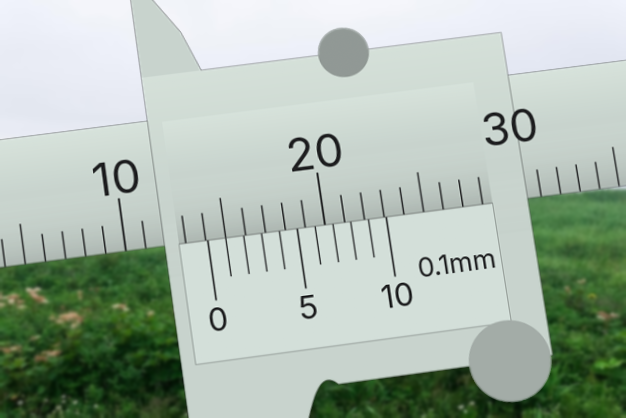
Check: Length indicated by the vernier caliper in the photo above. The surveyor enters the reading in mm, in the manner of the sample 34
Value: 14.1
